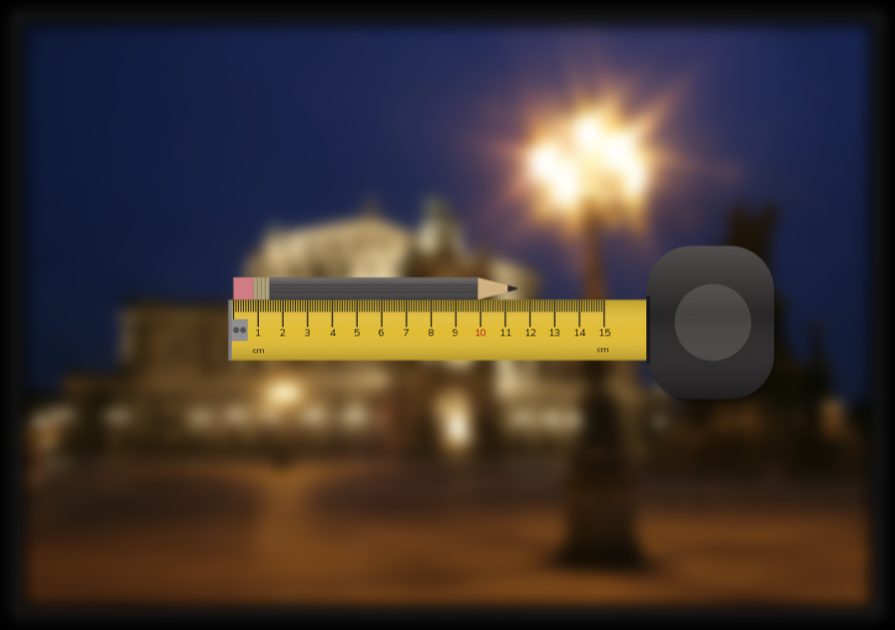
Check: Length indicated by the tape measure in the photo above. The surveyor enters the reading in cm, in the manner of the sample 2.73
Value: 11.5
